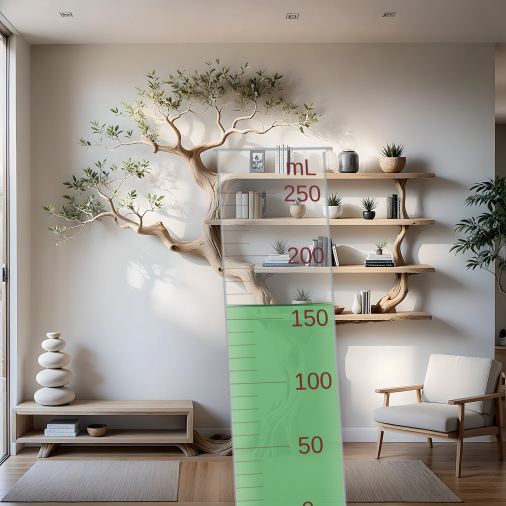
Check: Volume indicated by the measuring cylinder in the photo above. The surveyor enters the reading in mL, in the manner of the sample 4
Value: 160
